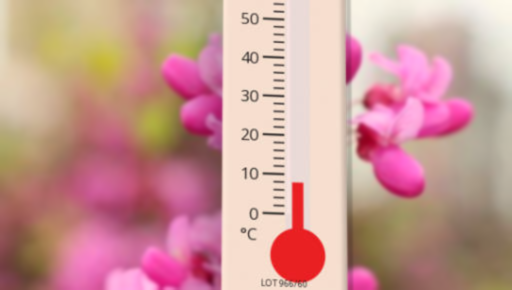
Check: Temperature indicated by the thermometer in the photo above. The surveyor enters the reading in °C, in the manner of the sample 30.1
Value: 8
